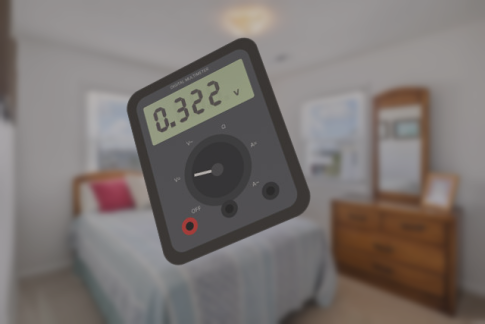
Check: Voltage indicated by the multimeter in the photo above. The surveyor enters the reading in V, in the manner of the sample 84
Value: 0.322
